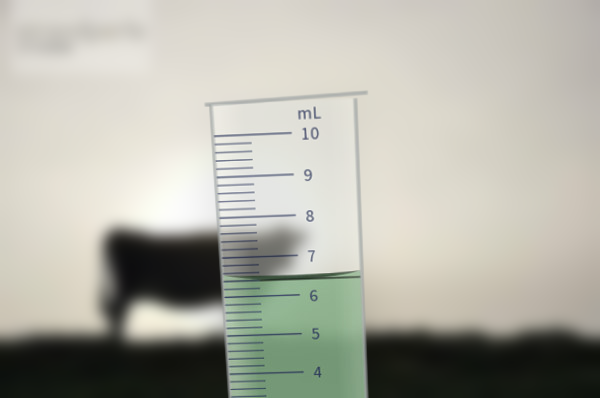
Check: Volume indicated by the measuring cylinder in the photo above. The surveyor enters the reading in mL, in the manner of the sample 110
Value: 6.4
